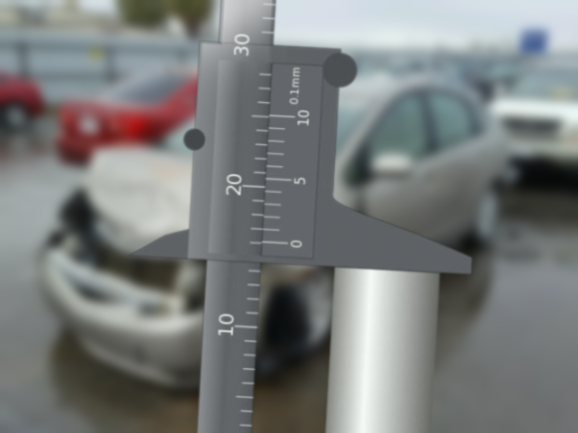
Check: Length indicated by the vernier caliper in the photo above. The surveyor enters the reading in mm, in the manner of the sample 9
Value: 16.1
